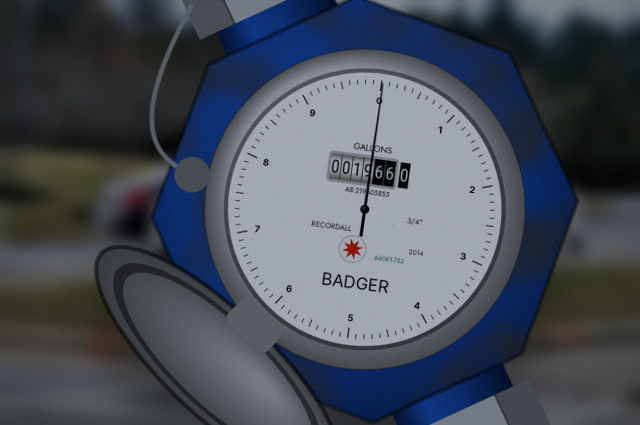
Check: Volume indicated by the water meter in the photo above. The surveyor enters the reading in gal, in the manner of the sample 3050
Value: 19660.0
